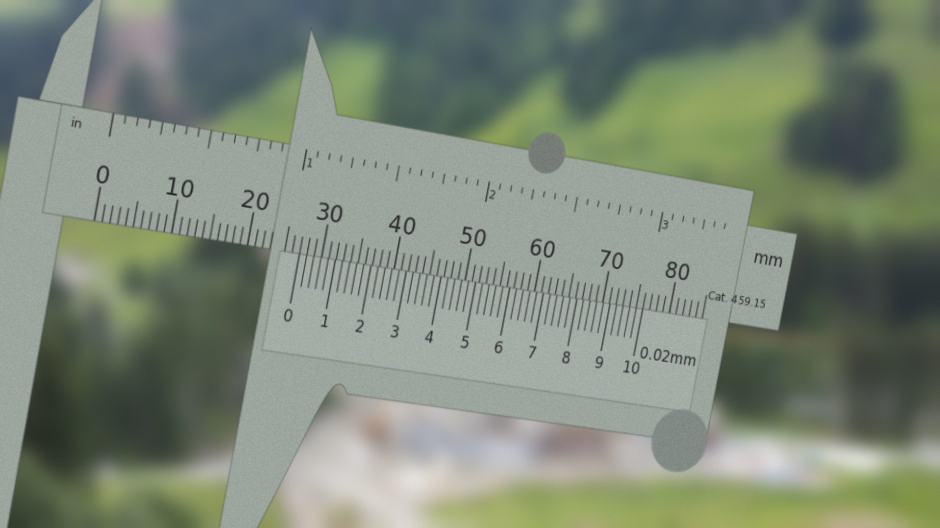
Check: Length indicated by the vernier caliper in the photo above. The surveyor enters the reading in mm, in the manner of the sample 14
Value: 27.0
